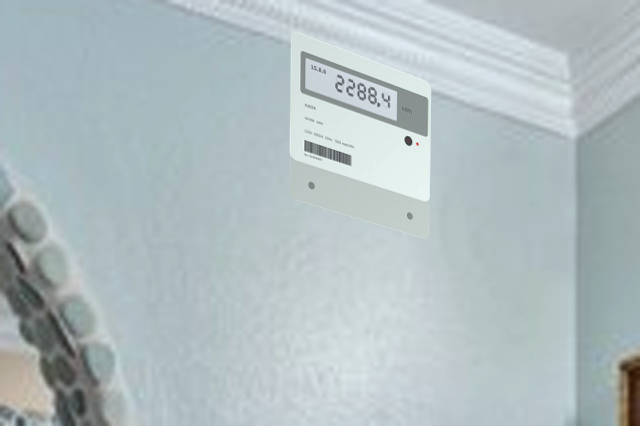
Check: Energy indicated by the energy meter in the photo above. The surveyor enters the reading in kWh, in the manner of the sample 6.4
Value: 2288.4
